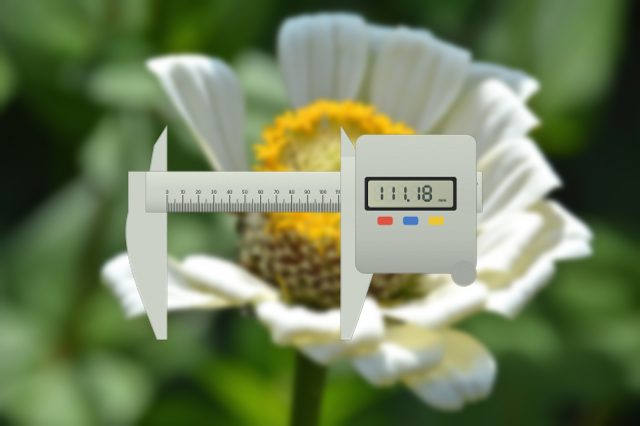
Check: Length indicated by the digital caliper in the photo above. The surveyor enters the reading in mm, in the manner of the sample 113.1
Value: 111.18
